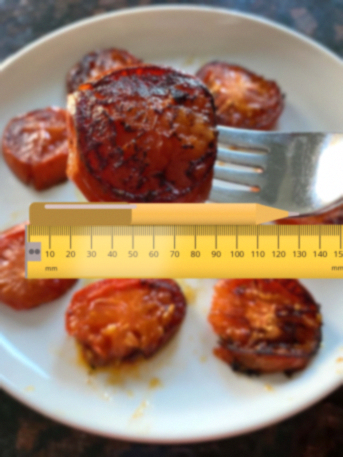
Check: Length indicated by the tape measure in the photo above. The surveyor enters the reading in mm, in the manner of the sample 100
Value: 130
